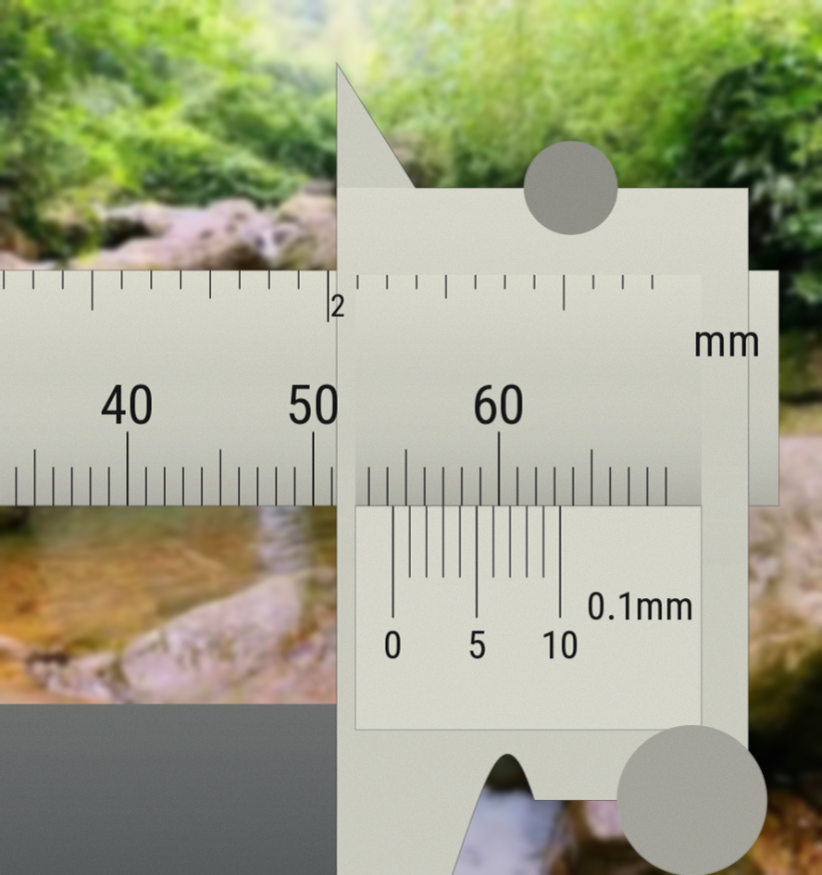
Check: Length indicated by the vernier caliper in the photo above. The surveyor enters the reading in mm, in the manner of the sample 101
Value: 54.3
